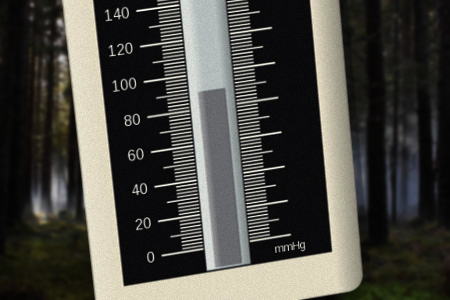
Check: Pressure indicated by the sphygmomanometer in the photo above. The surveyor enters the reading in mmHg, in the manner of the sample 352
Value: 90
